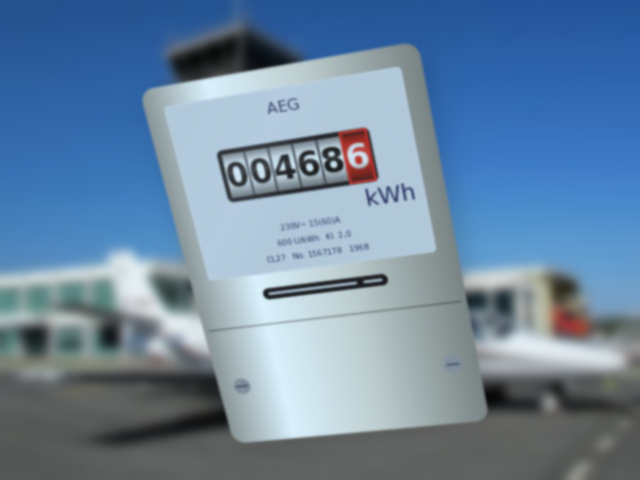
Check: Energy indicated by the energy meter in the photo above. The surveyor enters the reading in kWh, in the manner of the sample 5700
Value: 468.6
